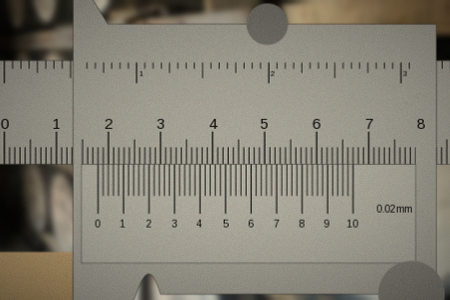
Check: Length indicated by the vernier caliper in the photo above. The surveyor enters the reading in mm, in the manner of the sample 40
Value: 18.0
